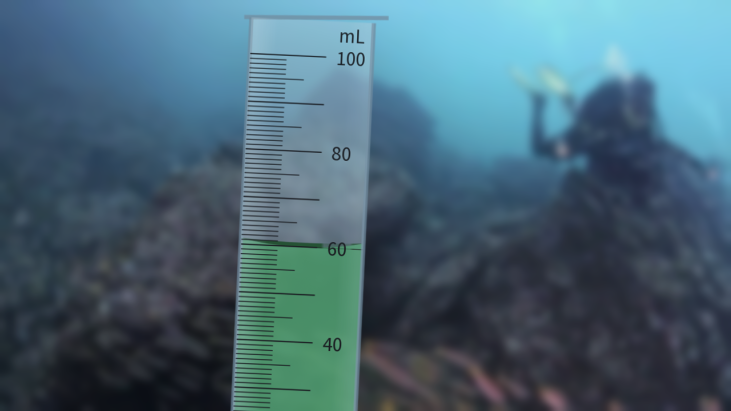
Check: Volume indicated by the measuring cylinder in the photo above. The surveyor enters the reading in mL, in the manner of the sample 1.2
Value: 60
